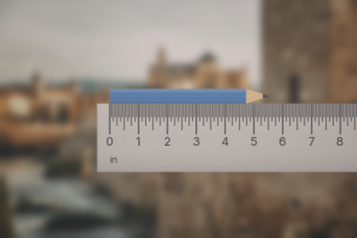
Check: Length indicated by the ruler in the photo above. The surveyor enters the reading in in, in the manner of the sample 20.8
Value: 5.5
